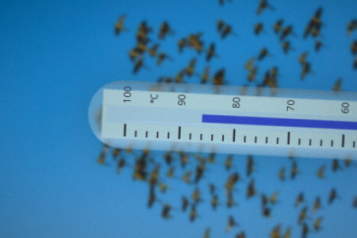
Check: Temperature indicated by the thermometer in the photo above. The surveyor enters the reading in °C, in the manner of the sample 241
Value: 86
